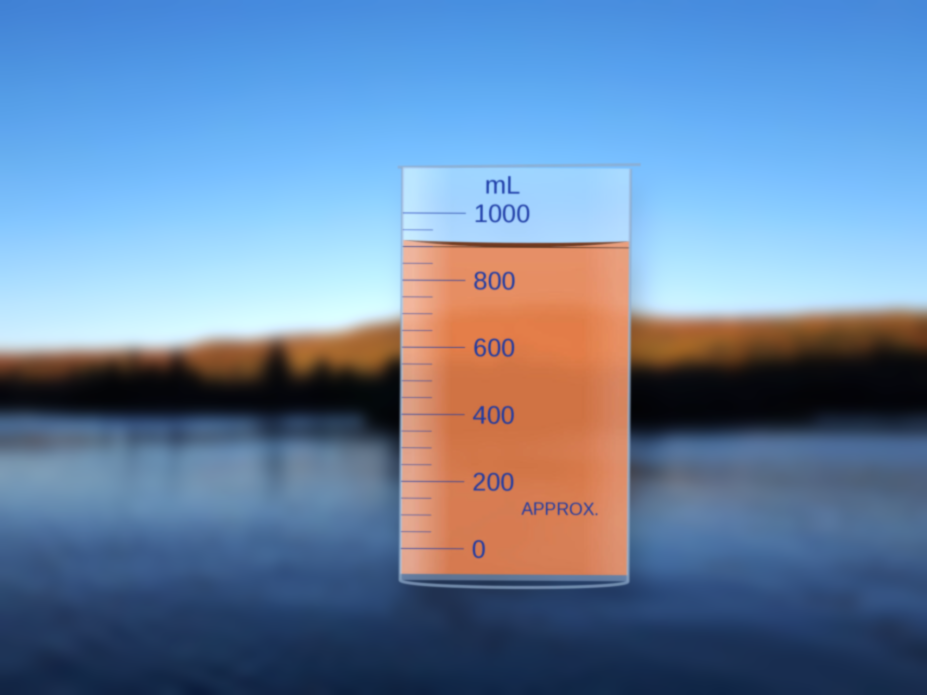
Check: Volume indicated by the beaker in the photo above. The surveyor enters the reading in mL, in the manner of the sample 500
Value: 900
